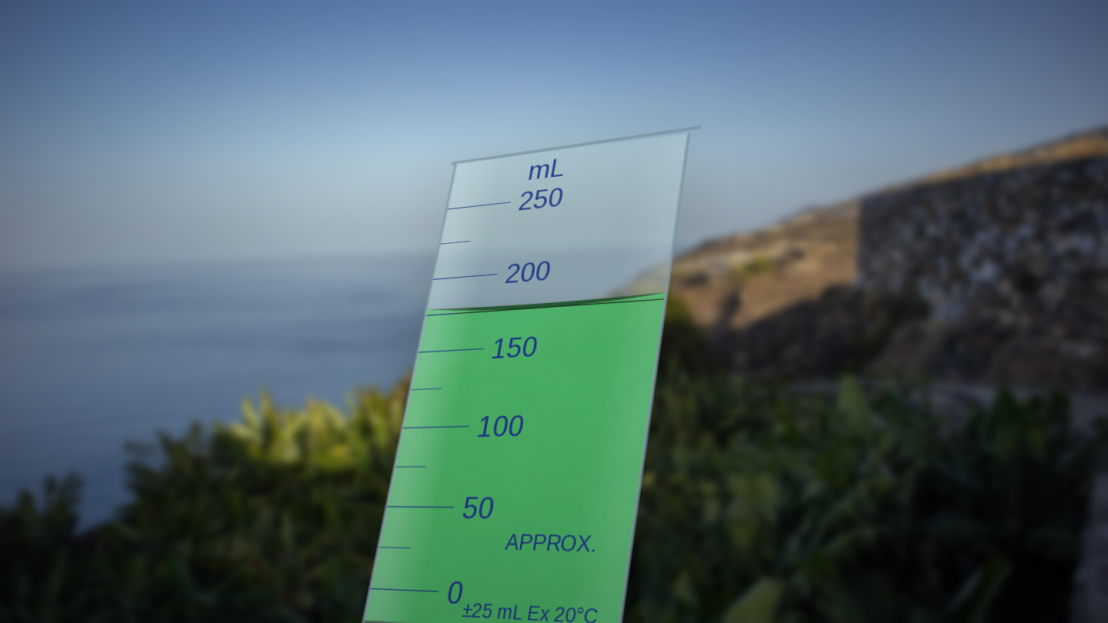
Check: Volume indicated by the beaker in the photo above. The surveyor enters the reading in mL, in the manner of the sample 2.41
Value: 175
